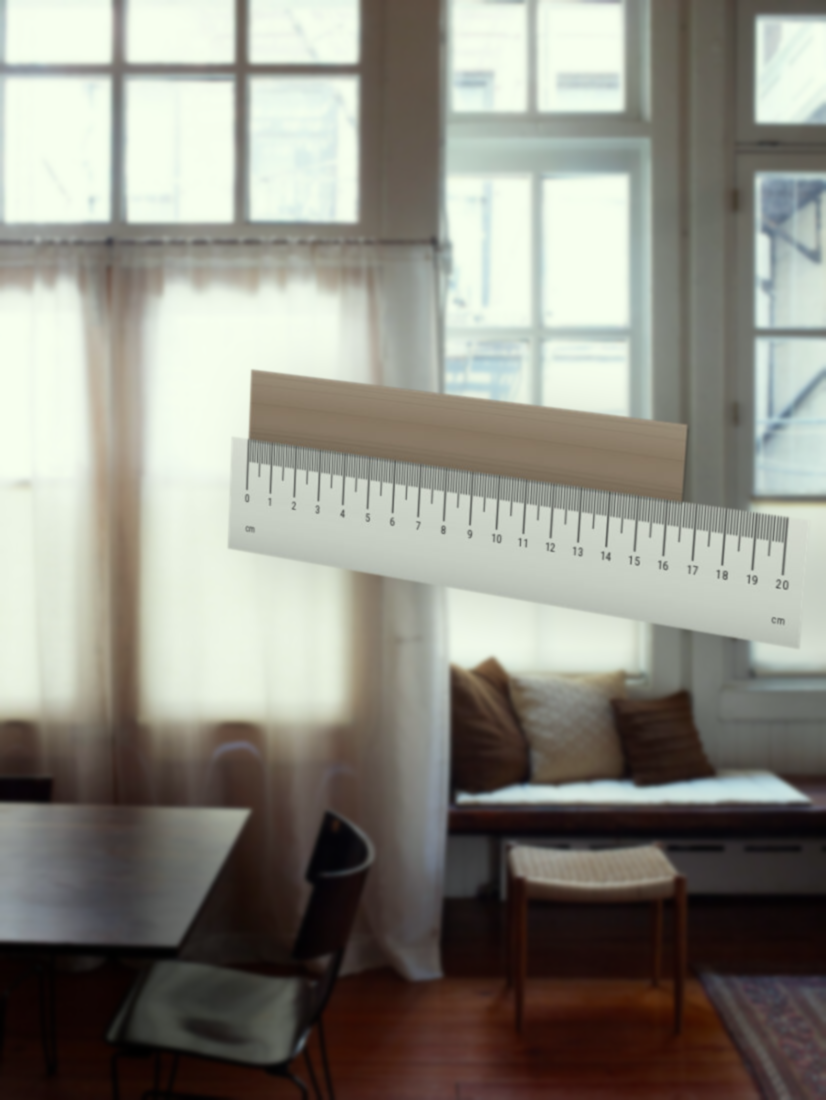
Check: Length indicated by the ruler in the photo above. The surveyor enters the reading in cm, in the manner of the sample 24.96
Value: 16.5
